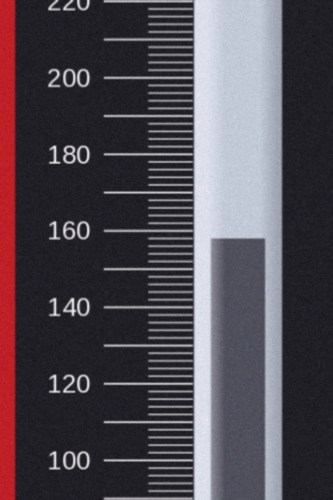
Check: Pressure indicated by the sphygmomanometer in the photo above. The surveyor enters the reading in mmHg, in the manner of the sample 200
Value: 158
